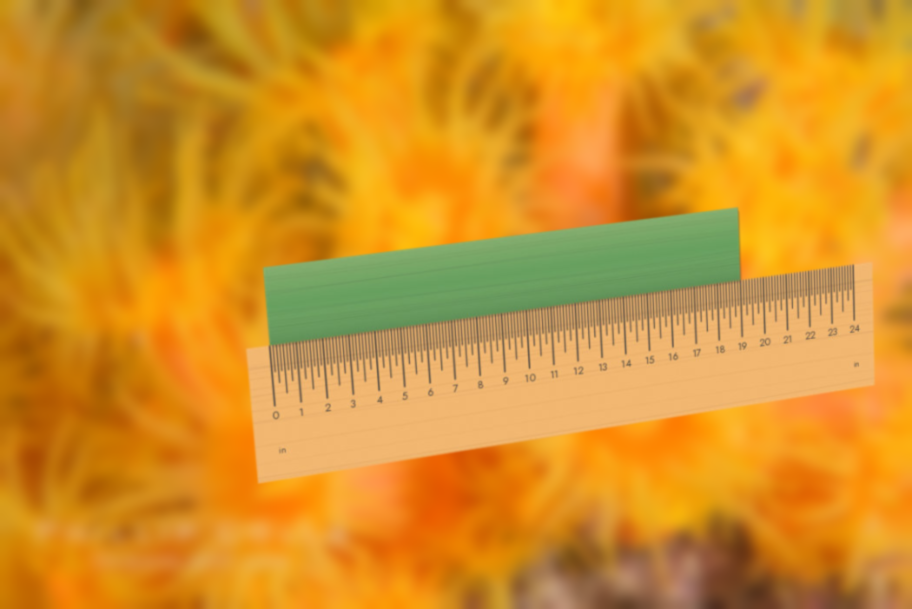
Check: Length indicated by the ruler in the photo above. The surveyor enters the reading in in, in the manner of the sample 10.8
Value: 19
